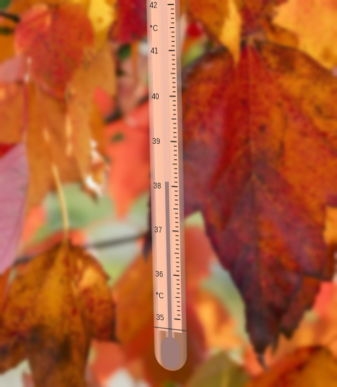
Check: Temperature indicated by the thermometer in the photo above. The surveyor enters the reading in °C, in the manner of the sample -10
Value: 38.1
